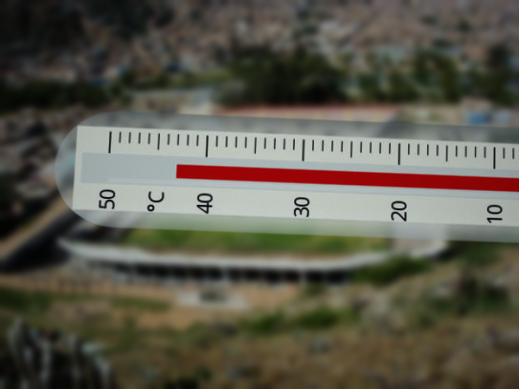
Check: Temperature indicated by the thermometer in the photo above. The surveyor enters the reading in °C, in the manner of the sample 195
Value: 43
